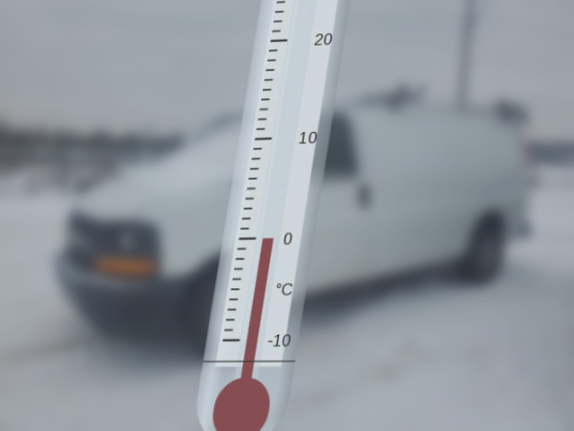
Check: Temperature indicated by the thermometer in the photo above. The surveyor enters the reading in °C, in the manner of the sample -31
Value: 0
